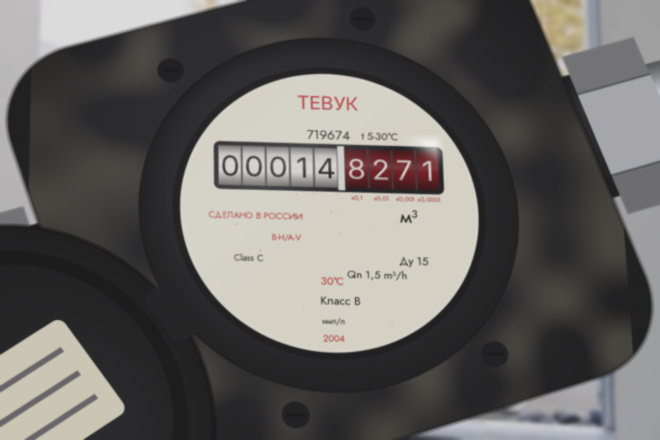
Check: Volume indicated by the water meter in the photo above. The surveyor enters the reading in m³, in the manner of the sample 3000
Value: 14.8271
